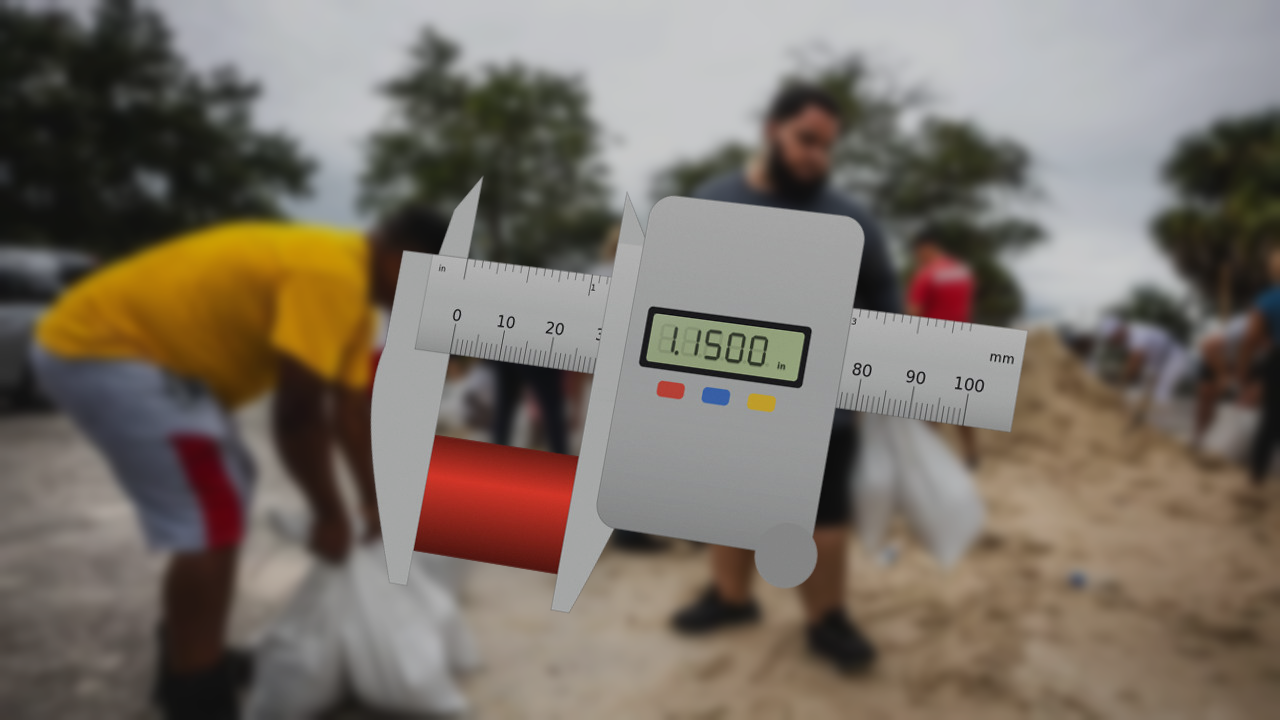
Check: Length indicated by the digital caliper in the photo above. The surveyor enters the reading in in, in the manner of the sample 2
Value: 1.1500
